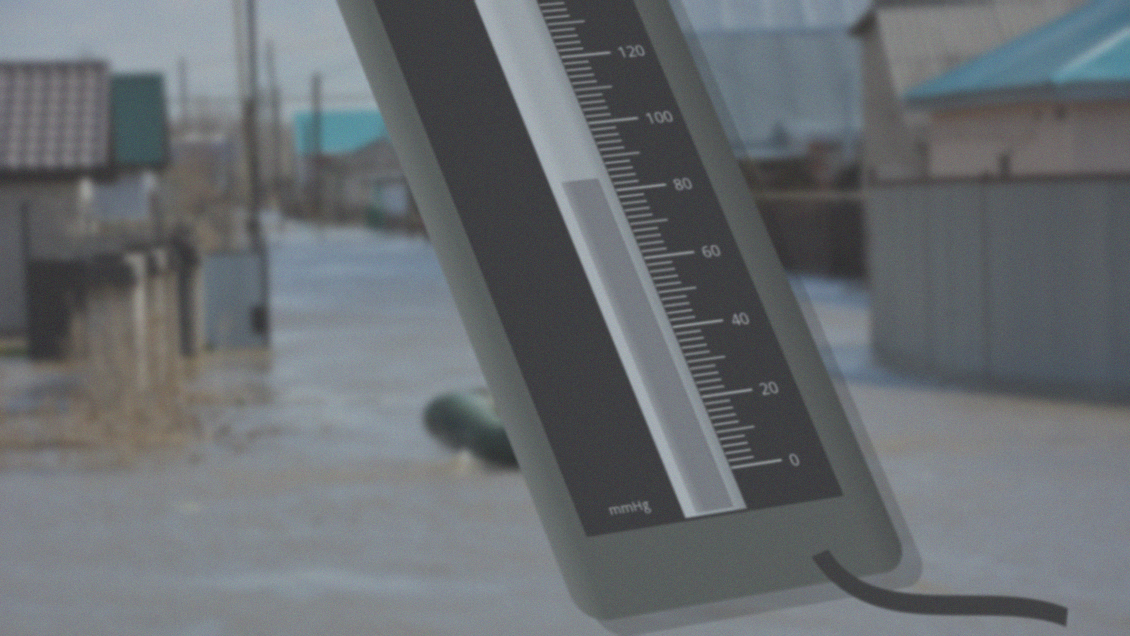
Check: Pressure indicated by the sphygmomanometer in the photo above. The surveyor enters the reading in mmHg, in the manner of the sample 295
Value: 84
